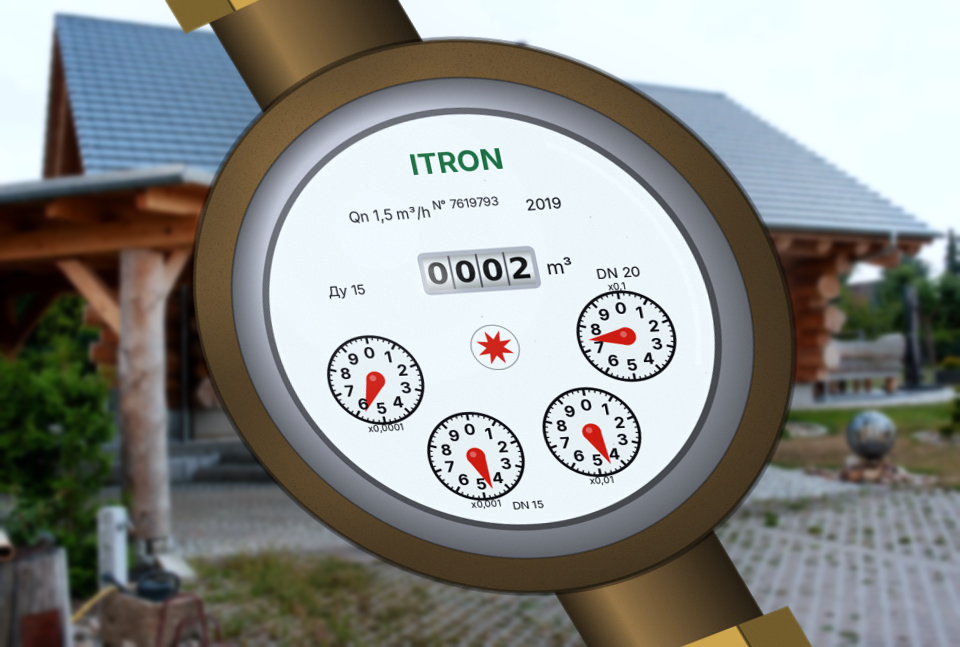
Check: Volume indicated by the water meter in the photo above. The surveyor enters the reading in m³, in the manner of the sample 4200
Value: 2.7445
